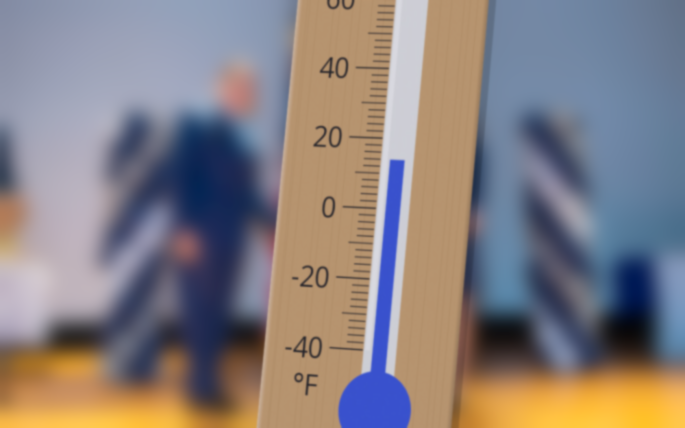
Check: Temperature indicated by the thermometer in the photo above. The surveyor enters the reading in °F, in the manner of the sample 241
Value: 14
